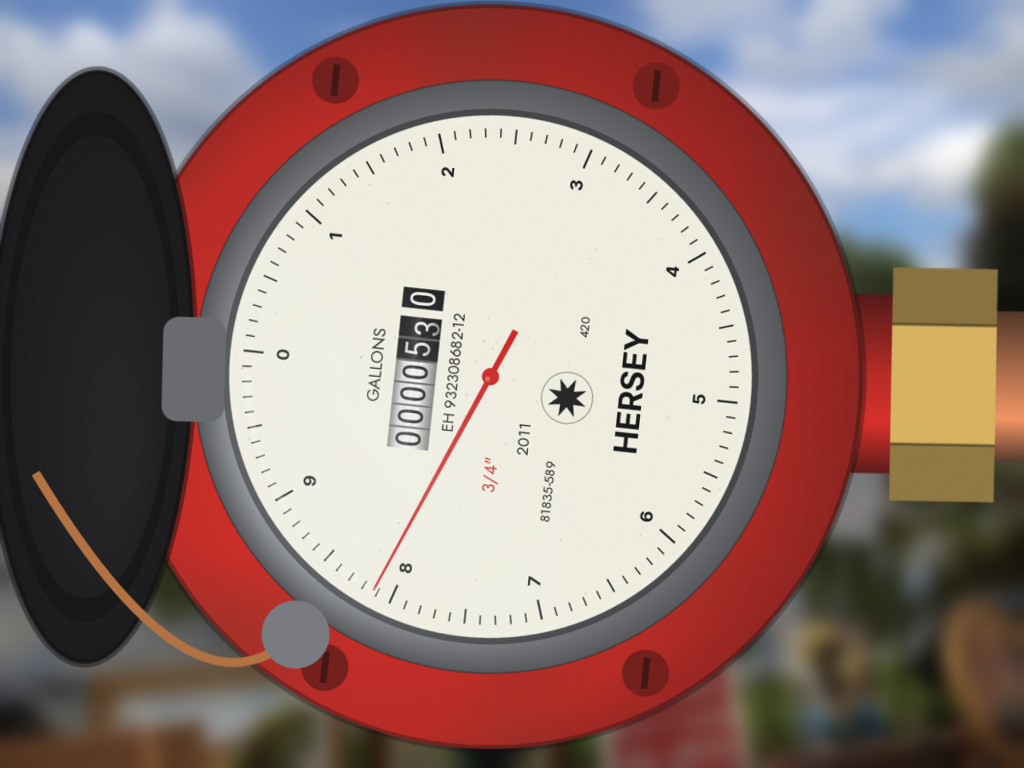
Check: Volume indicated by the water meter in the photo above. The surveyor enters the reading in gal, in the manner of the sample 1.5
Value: 528.1
